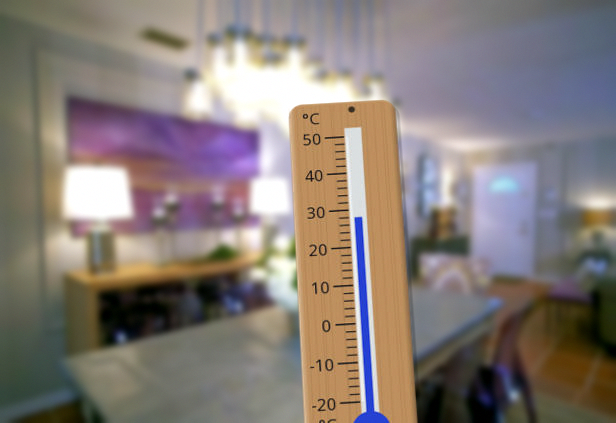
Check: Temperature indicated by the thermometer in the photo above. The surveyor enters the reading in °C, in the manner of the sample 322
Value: 28
